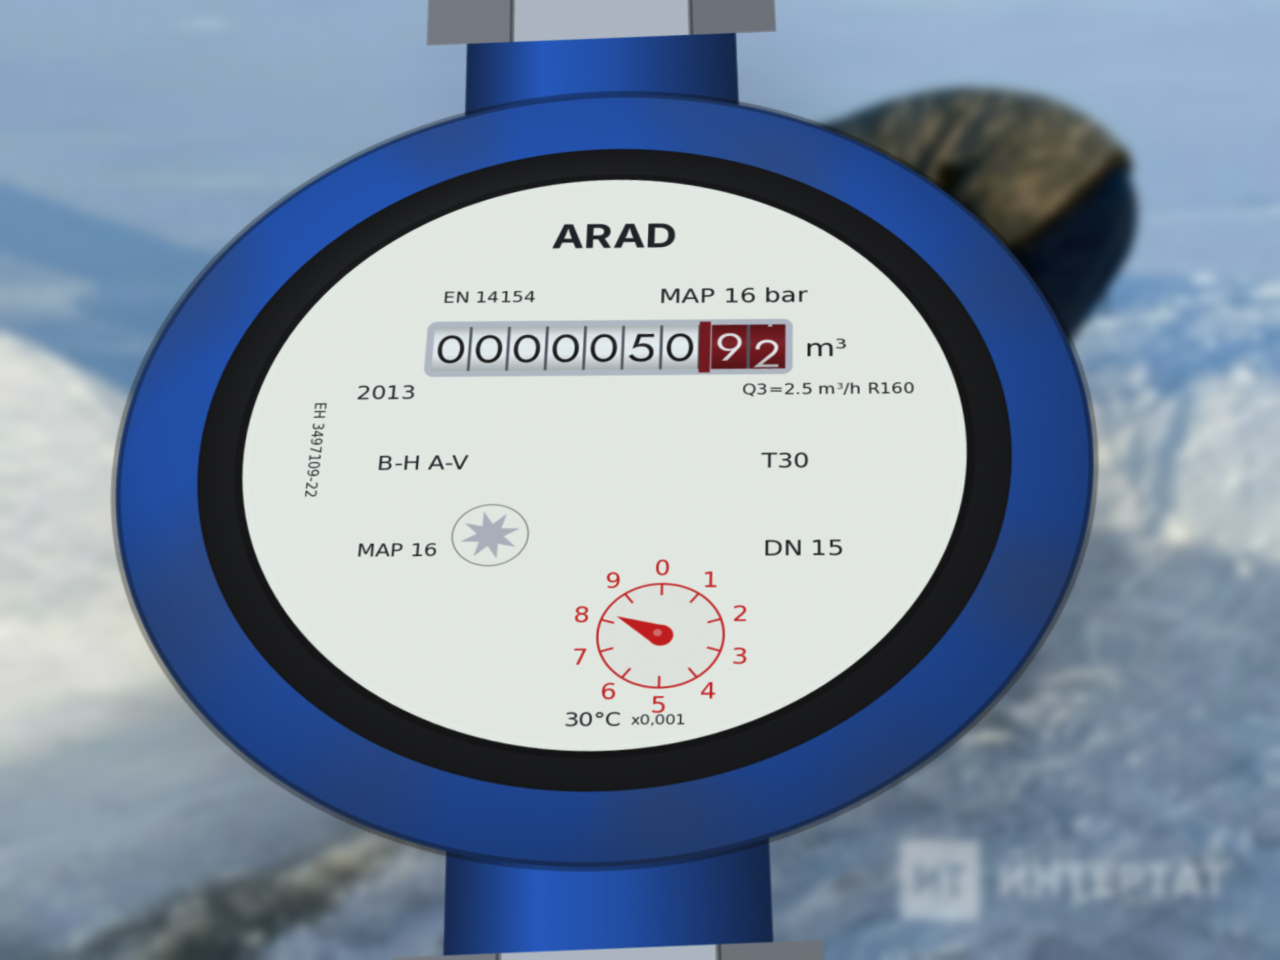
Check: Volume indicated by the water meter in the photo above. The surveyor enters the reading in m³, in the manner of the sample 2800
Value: 50.918
